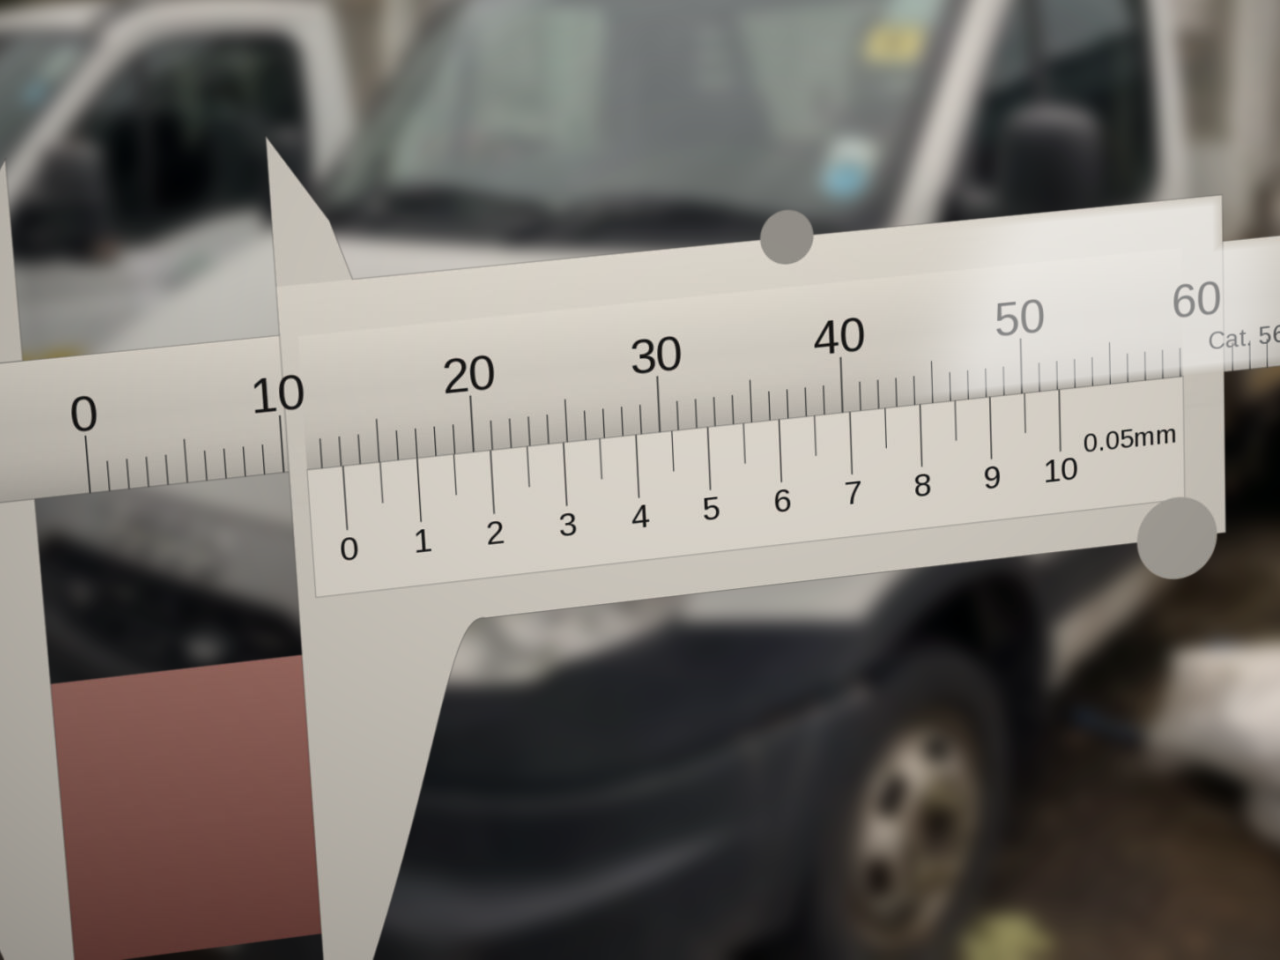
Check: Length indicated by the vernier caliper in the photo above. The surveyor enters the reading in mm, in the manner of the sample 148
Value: 13.1
